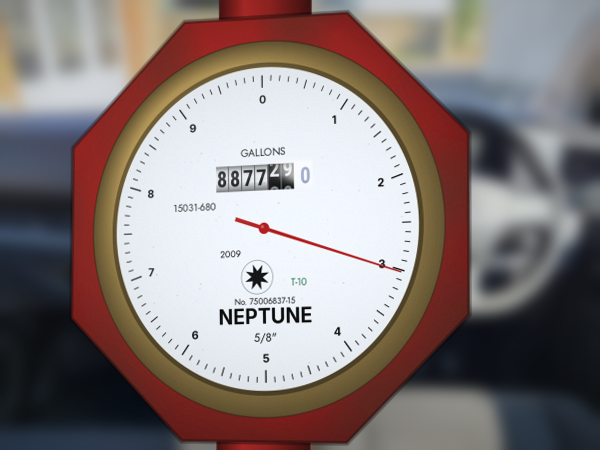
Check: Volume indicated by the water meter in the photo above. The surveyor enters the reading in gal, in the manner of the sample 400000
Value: 8877293.0
